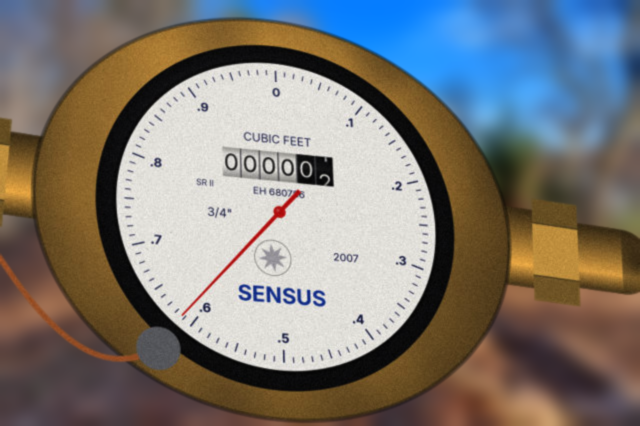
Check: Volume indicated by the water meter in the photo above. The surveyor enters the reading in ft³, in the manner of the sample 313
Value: 1.61
